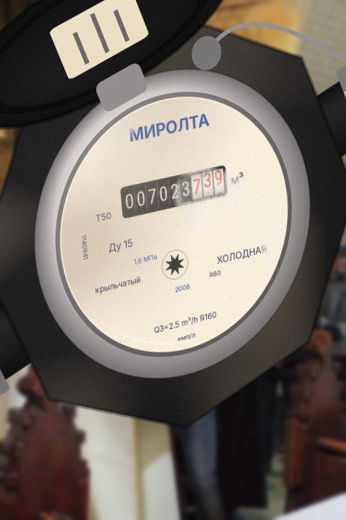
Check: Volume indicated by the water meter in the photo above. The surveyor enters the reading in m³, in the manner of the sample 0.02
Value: 7023.739
